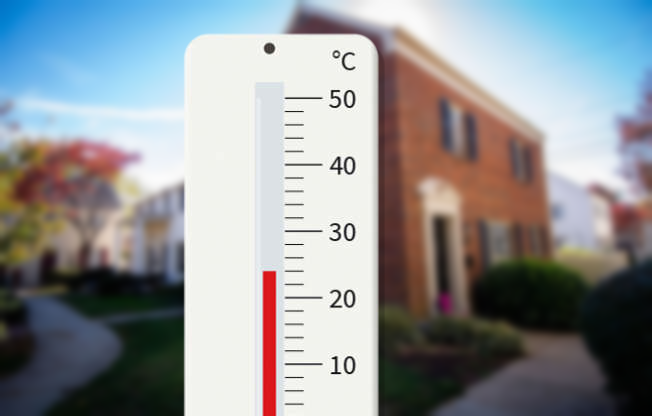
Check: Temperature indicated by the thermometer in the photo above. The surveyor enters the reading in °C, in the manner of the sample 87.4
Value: 24
